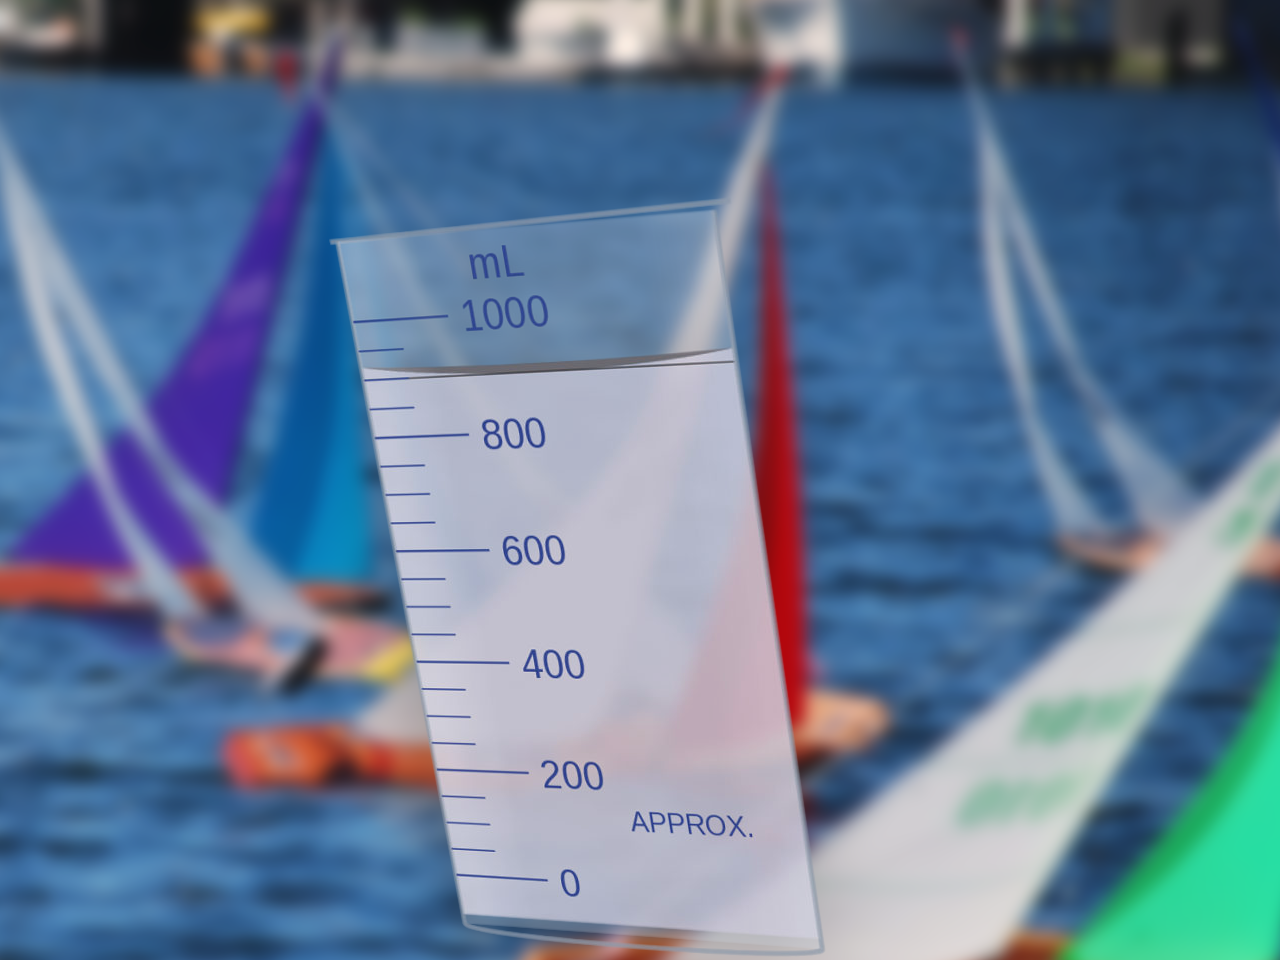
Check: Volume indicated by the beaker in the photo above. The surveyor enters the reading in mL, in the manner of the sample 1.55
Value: 900
